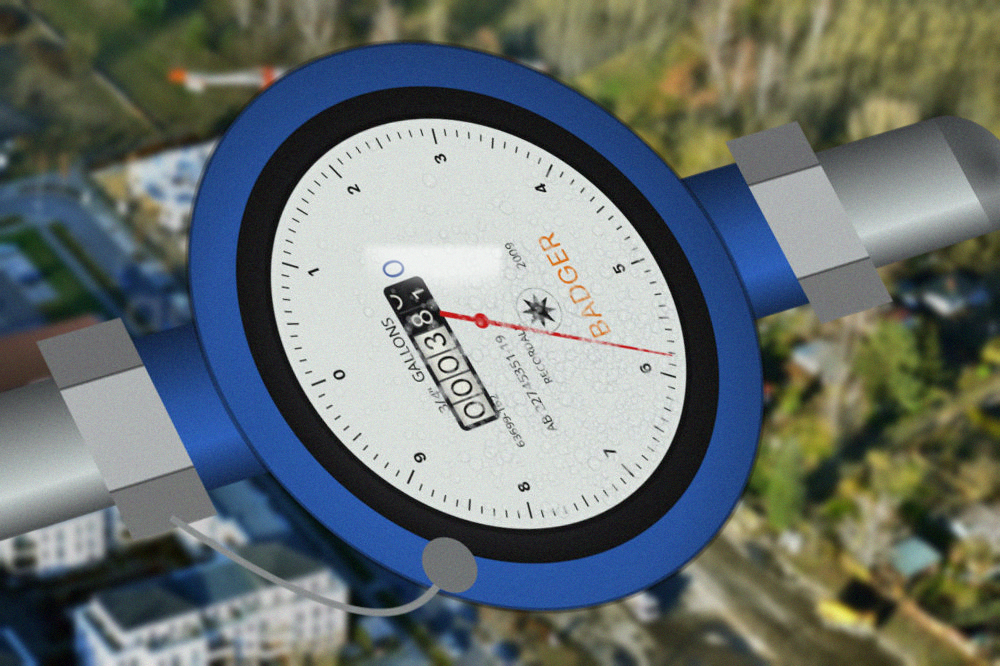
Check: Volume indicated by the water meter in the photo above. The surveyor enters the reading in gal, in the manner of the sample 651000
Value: 3805.8
